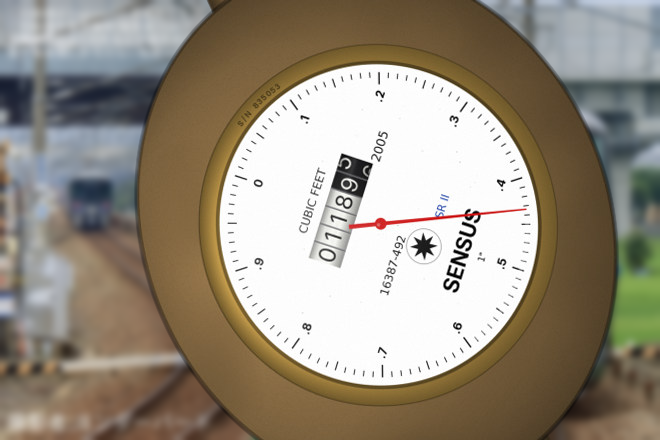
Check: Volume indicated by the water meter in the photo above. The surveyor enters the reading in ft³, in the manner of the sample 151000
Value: 11895.43
